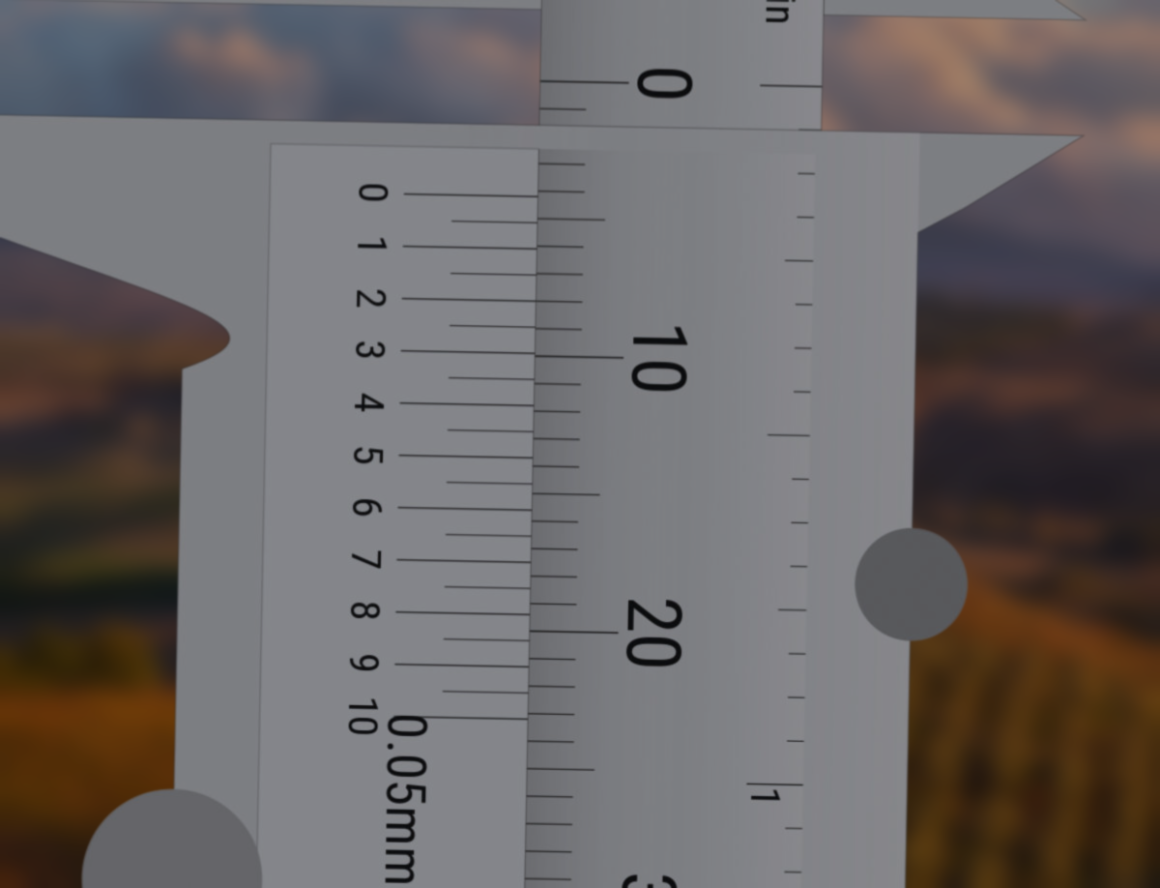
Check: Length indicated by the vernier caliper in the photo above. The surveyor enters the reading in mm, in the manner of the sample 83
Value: 4.20
